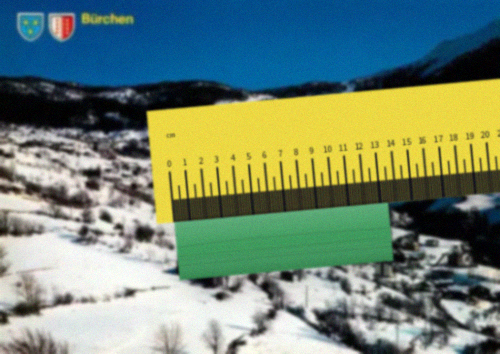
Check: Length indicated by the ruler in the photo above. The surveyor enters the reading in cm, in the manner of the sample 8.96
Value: 13.5
